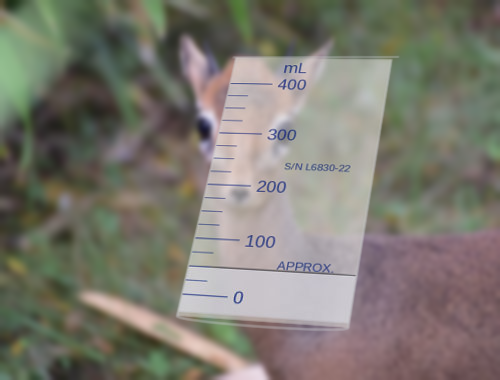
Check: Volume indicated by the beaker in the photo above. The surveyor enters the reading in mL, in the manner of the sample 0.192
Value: 50
